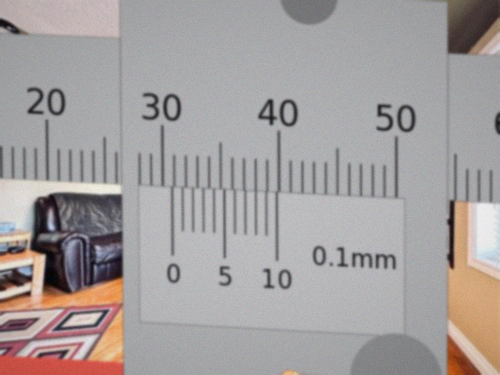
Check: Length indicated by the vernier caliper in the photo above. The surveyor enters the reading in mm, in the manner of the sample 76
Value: 30.8
